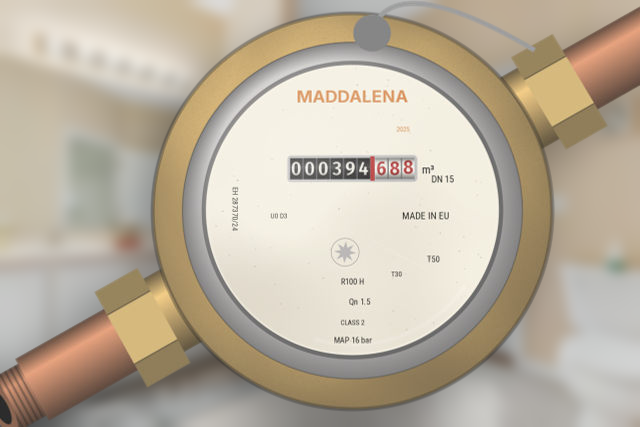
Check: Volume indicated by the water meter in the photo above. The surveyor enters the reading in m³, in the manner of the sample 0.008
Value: 394.688
